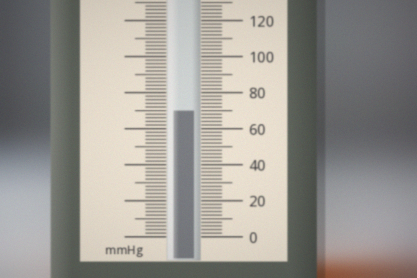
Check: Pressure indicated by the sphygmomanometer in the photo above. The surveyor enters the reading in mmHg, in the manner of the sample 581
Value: 70
